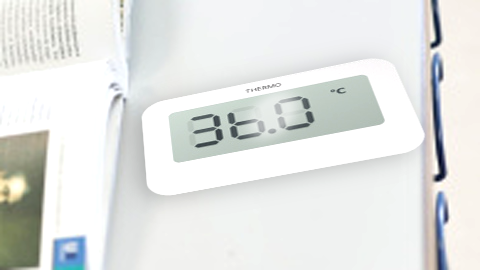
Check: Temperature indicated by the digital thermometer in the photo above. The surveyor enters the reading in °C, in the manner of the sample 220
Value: 36.0
